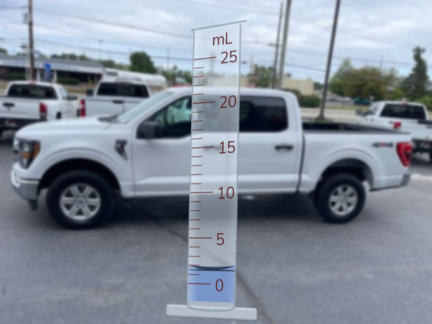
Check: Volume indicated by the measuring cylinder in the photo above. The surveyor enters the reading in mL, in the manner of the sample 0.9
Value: 1.5
